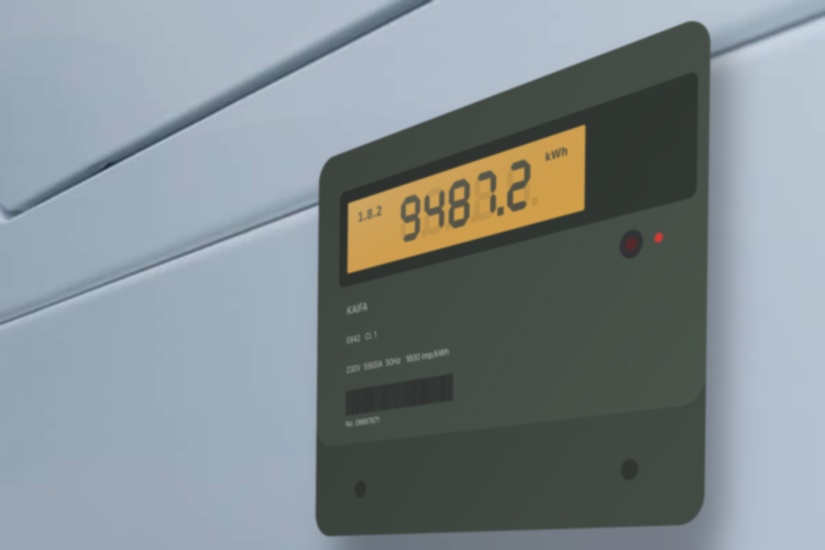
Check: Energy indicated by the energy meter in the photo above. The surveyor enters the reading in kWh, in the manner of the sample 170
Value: 9487.2
